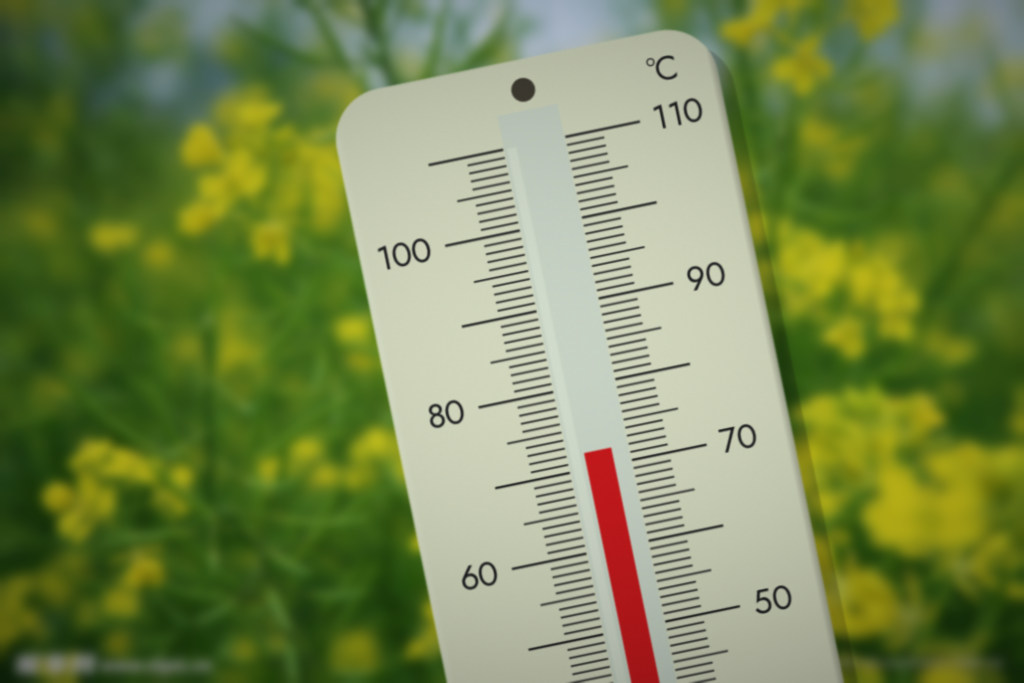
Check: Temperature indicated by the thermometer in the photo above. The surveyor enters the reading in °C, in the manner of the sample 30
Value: 72
